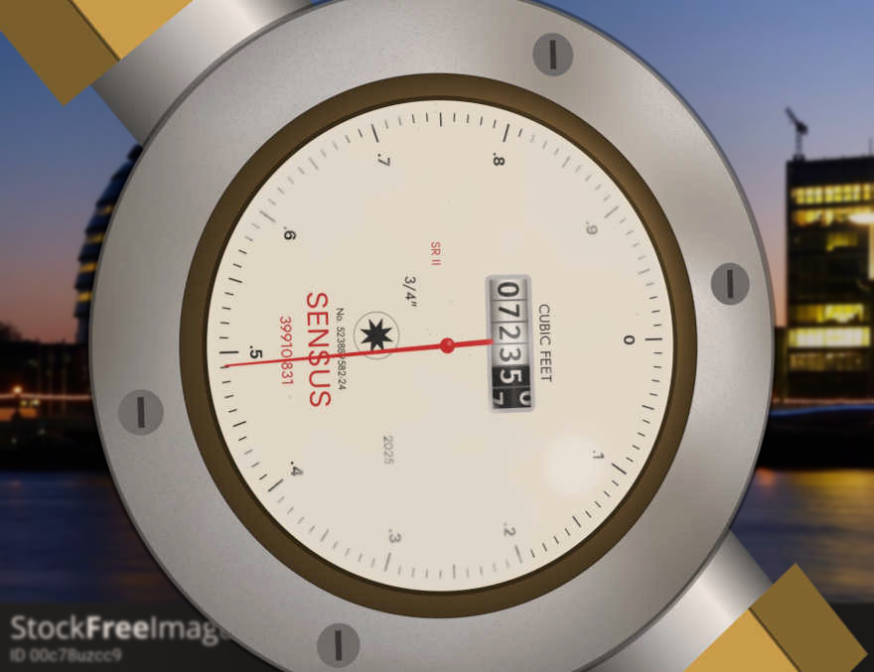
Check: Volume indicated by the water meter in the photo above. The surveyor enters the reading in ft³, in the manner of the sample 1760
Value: 72356.49
